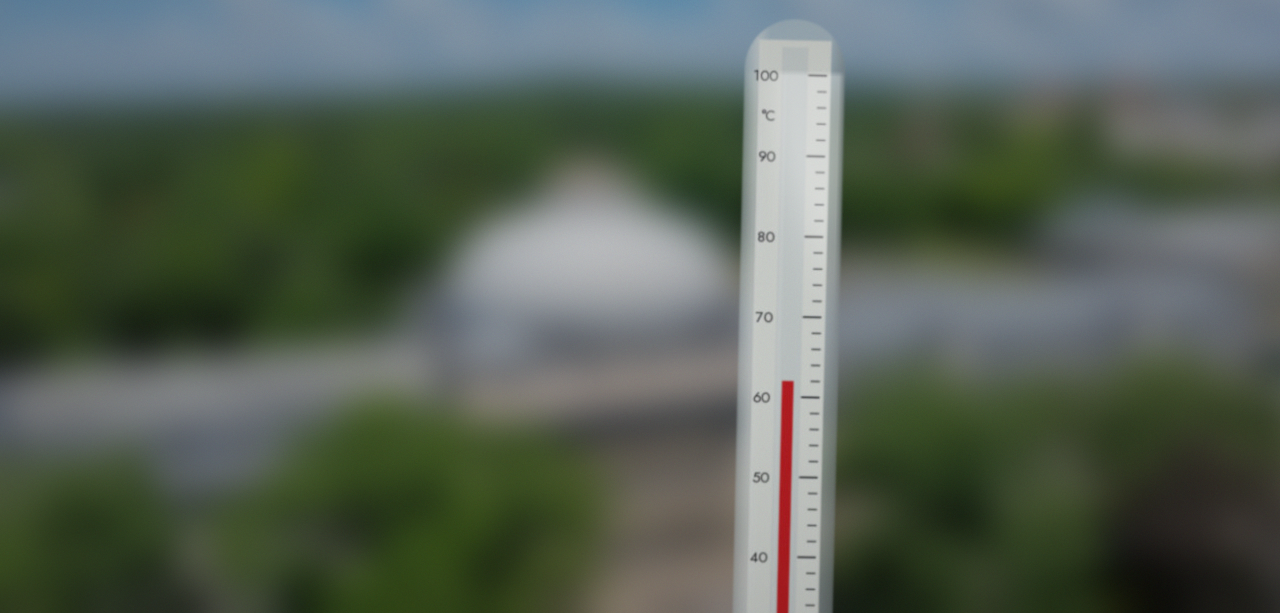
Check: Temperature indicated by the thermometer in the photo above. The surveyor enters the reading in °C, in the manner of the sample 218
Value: 62
